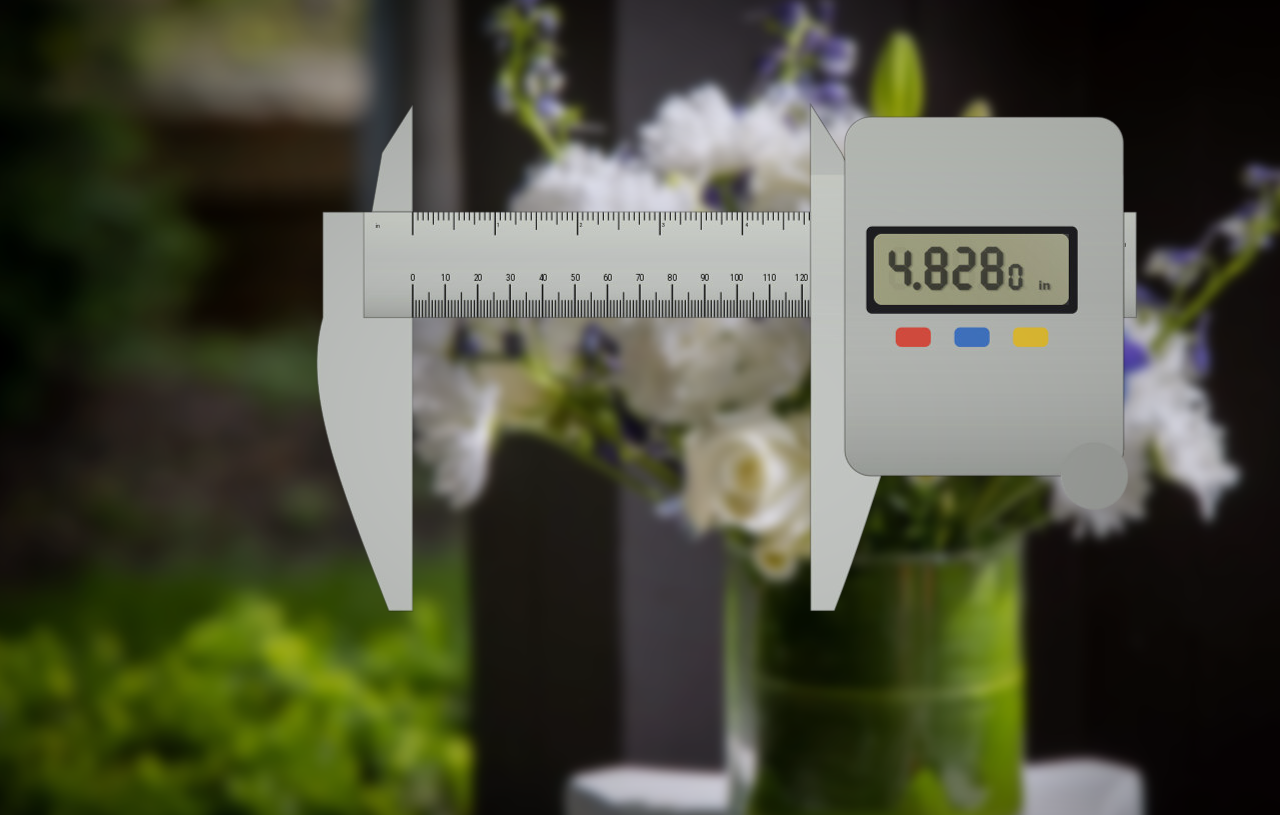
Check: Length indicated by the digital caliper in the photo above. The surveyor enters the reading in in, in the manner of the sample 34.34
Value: 4.8280
